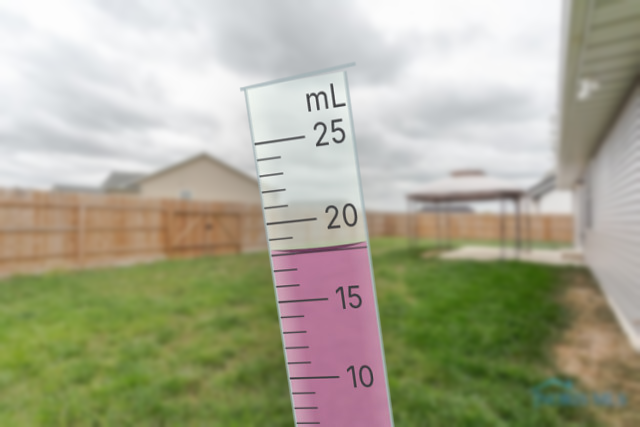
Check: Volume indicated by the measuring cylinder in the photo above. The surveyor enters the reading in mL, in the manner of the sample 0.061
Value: 18
